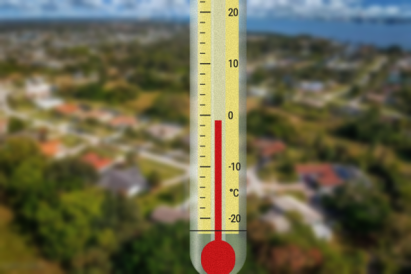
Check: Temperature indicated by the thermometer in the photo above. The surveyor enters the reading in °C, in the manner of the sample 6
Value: -1
